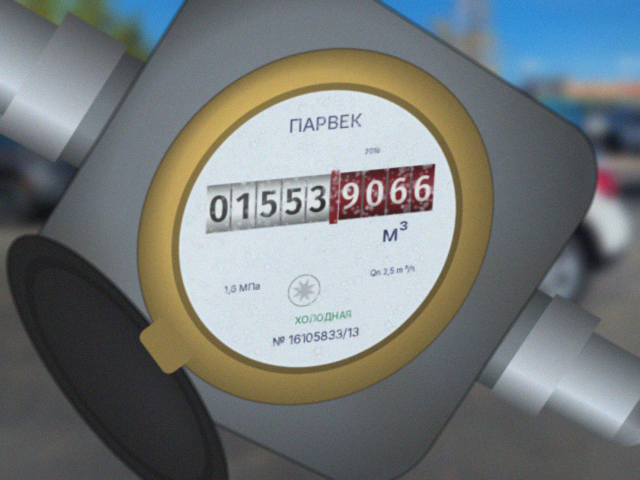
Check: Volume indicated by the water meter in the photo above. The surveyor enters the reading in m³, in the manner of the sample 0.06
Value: 1553.9066
